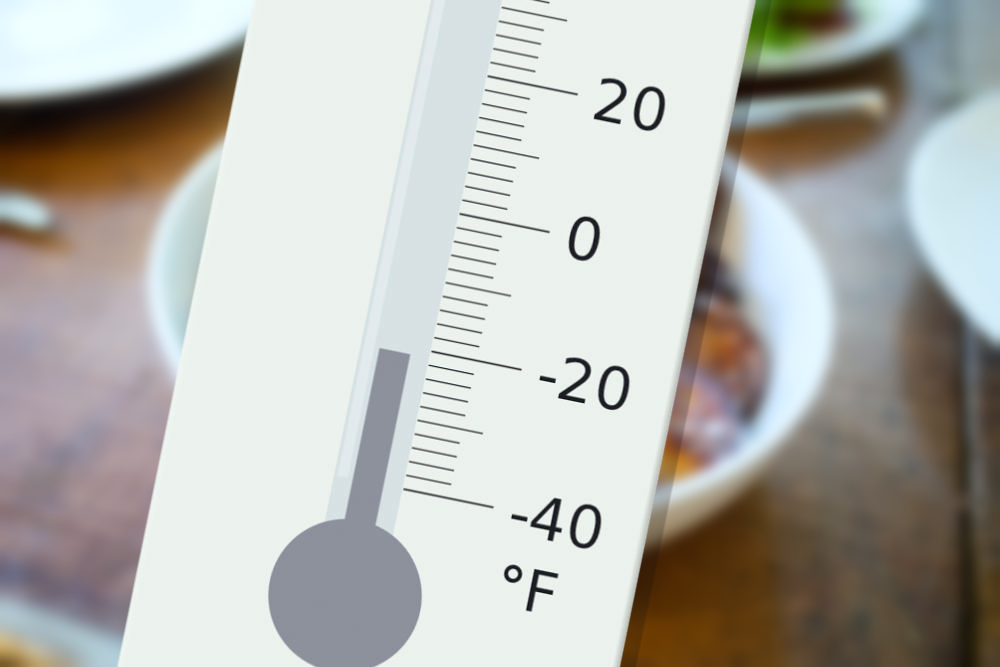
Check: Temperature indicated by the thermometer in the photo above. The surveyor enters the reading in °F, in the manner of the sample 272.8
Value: -21
